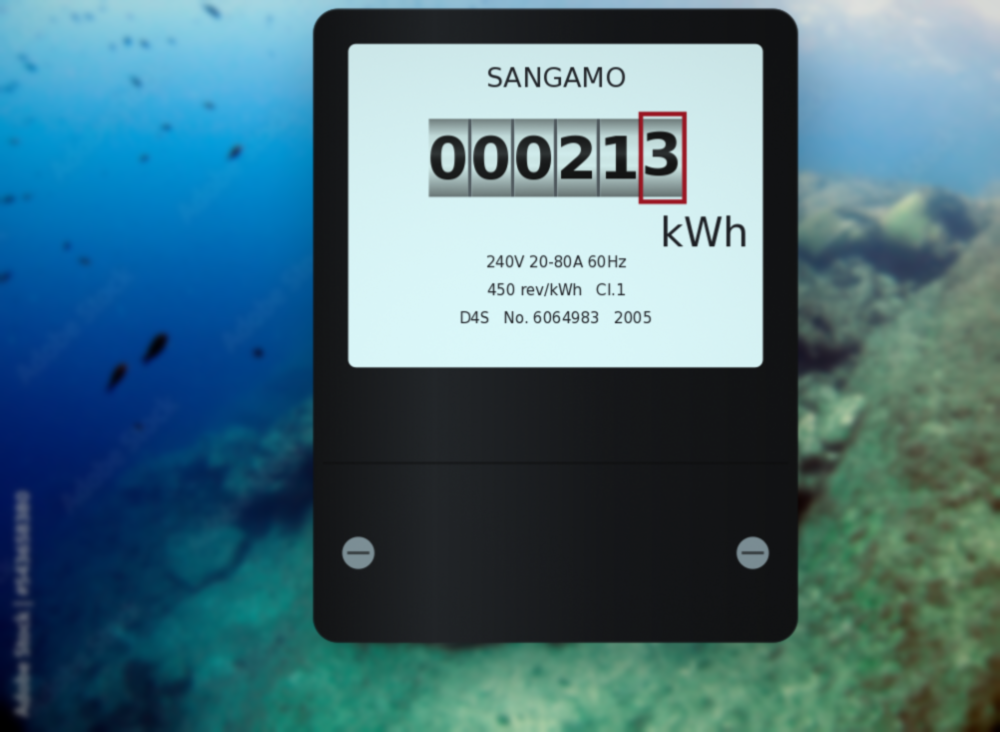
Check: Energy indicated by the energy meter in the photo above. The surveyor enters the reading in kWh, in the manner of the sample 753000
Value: 21.3
